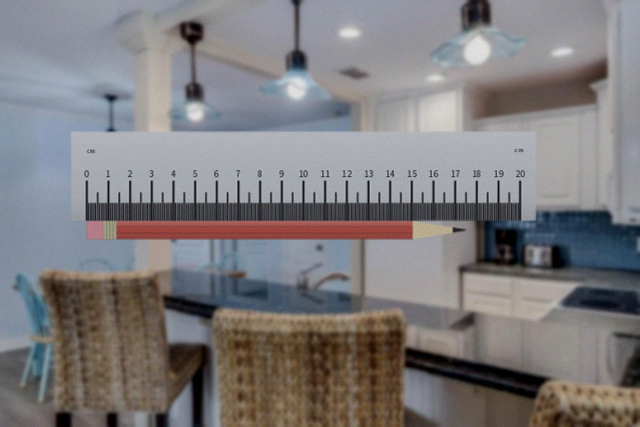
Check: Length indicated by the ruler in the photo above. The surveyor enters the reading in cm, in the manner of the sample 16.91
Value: 17.5
